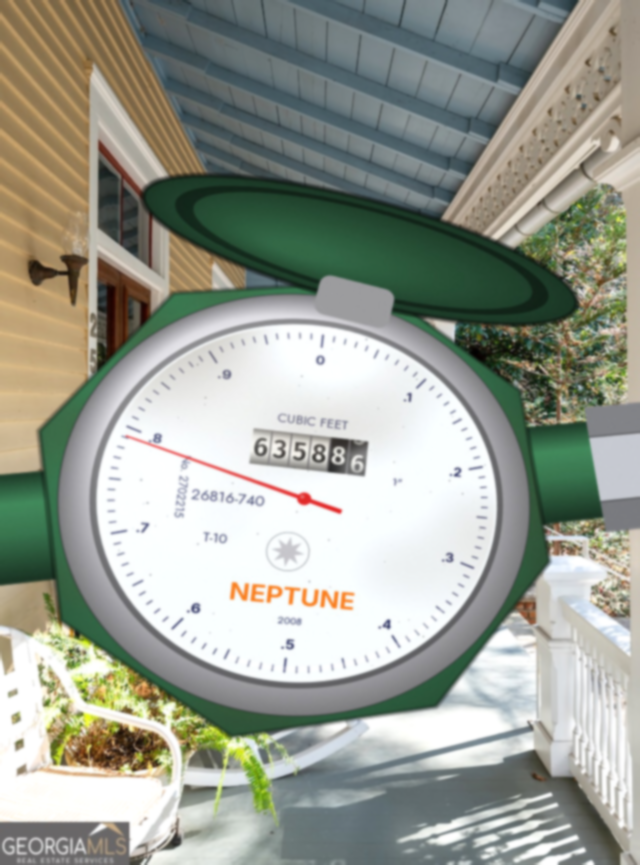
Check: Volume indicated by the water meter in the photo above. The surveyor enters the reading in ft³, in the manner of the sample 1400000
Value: 635885.79
